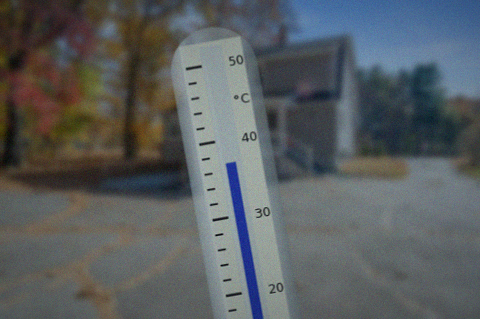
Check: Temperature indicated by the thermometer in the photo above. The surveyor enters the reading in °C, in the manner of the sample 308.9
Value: 37
